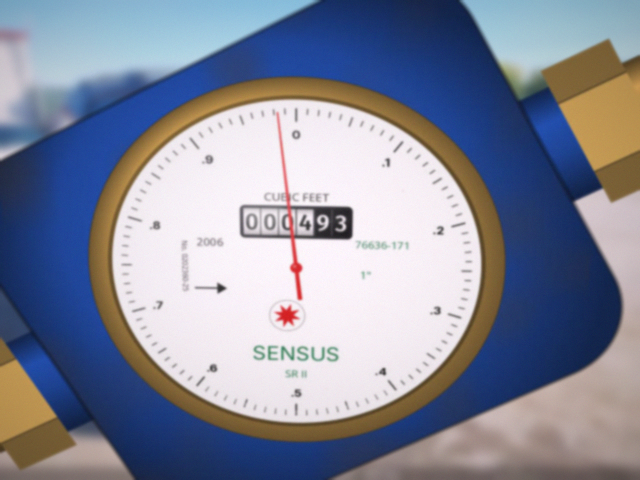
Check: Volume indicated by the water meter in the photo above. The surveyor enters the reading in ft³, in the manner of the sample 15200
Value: 492.98
